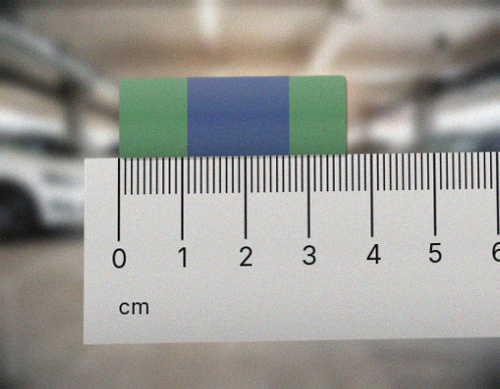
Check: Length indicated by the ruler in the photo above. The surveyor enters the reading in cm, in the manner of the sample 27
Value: 3.6
